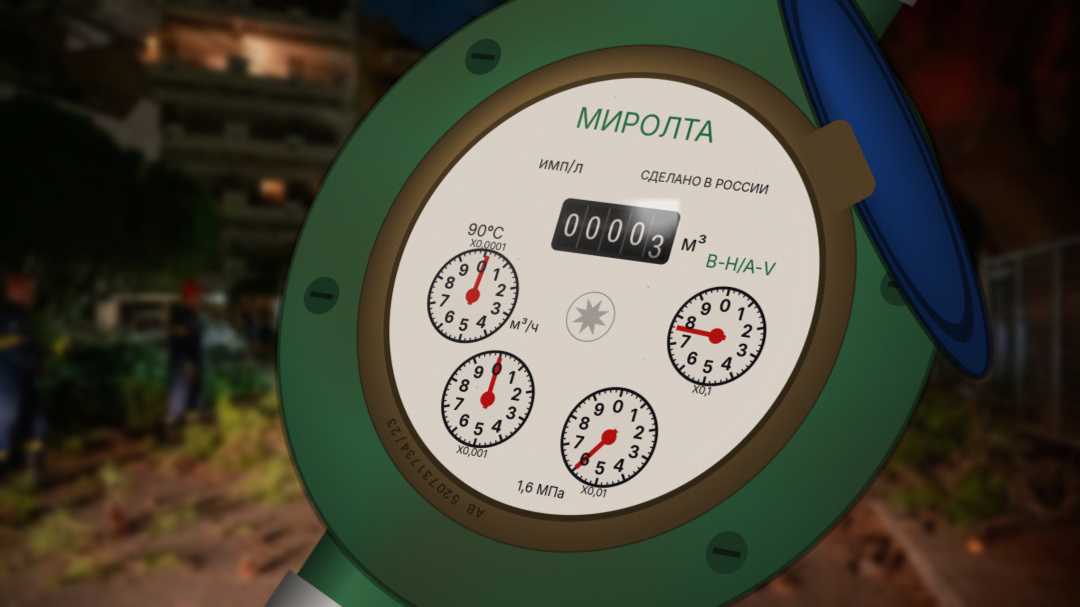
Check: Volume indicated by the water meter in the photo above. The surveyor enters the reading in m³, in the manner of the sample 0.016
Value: 2.7600
